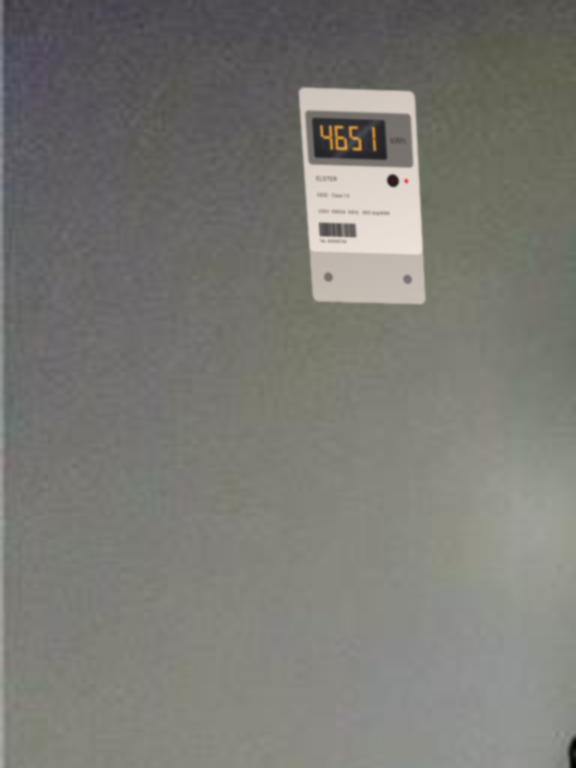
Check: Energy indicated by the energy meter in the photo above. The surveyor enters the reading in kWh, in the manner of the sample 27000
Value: 4651
